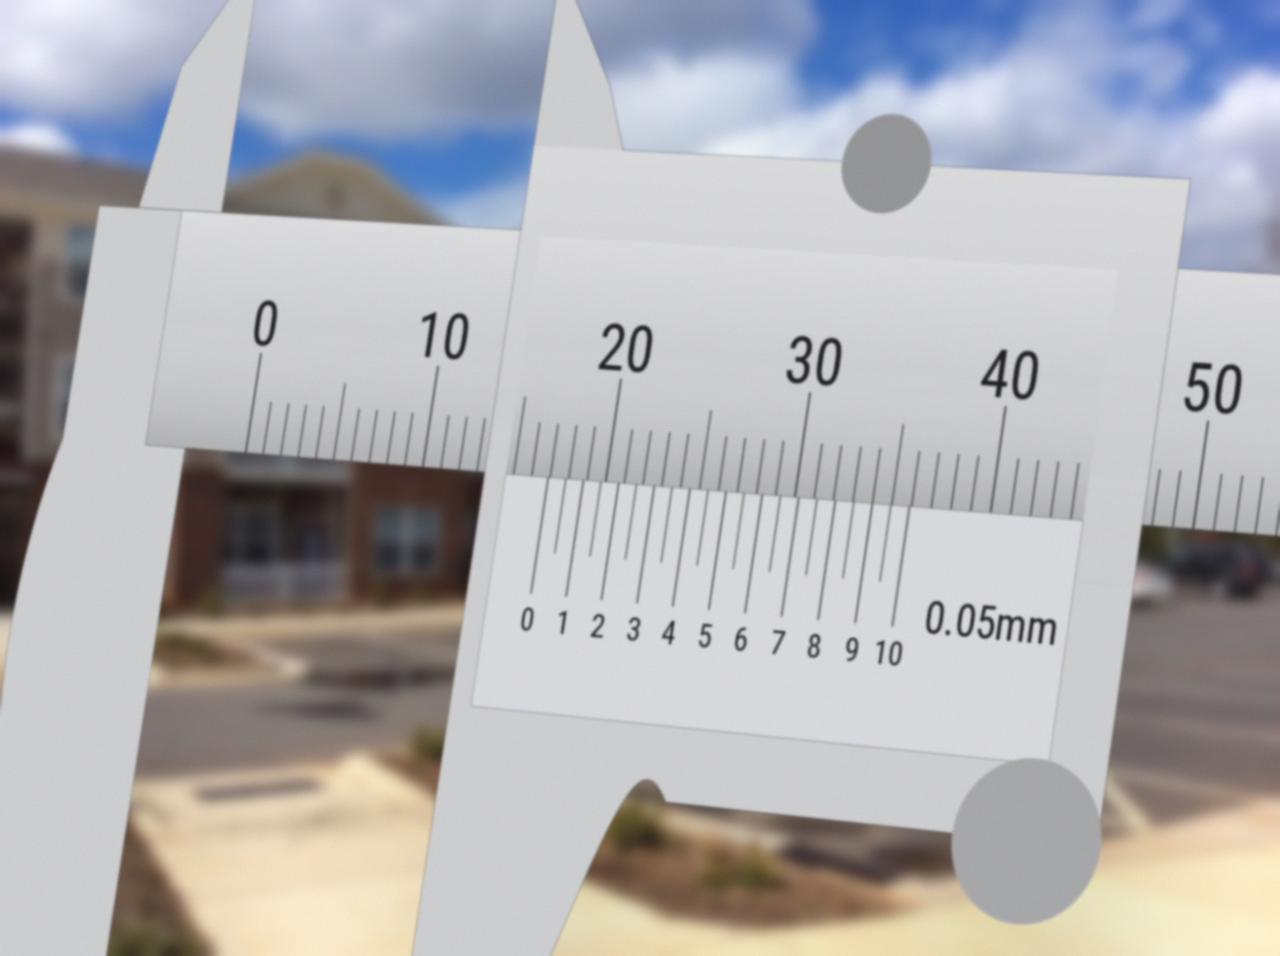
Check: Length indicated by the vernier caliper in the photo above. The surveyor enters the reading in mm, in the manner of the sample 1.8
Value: 16.9
